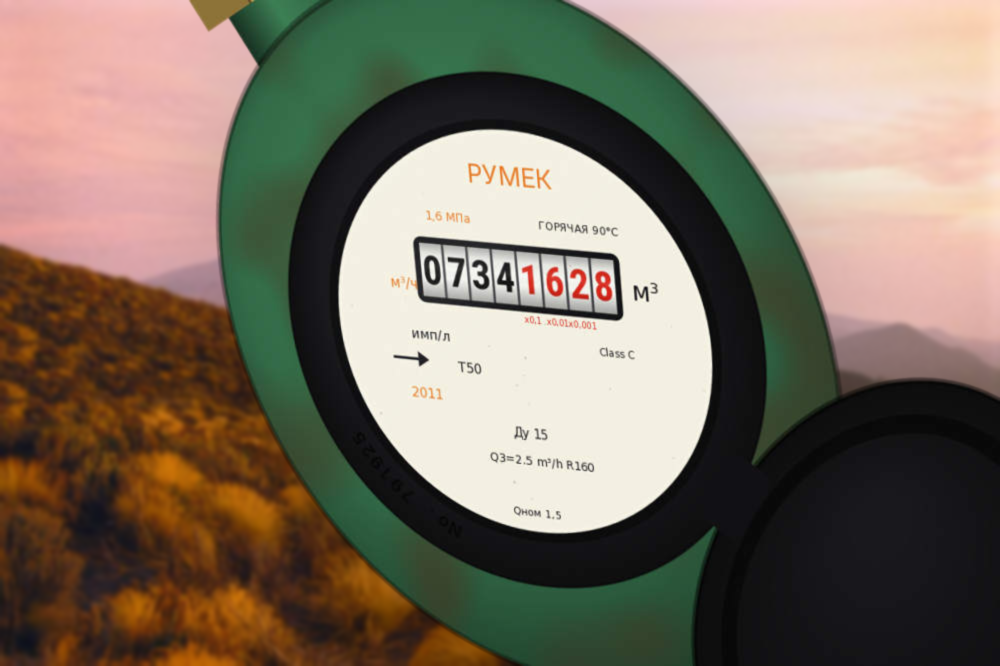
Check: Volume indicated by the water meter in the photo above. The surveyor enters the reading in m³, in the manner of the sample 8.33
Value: 734.1628
